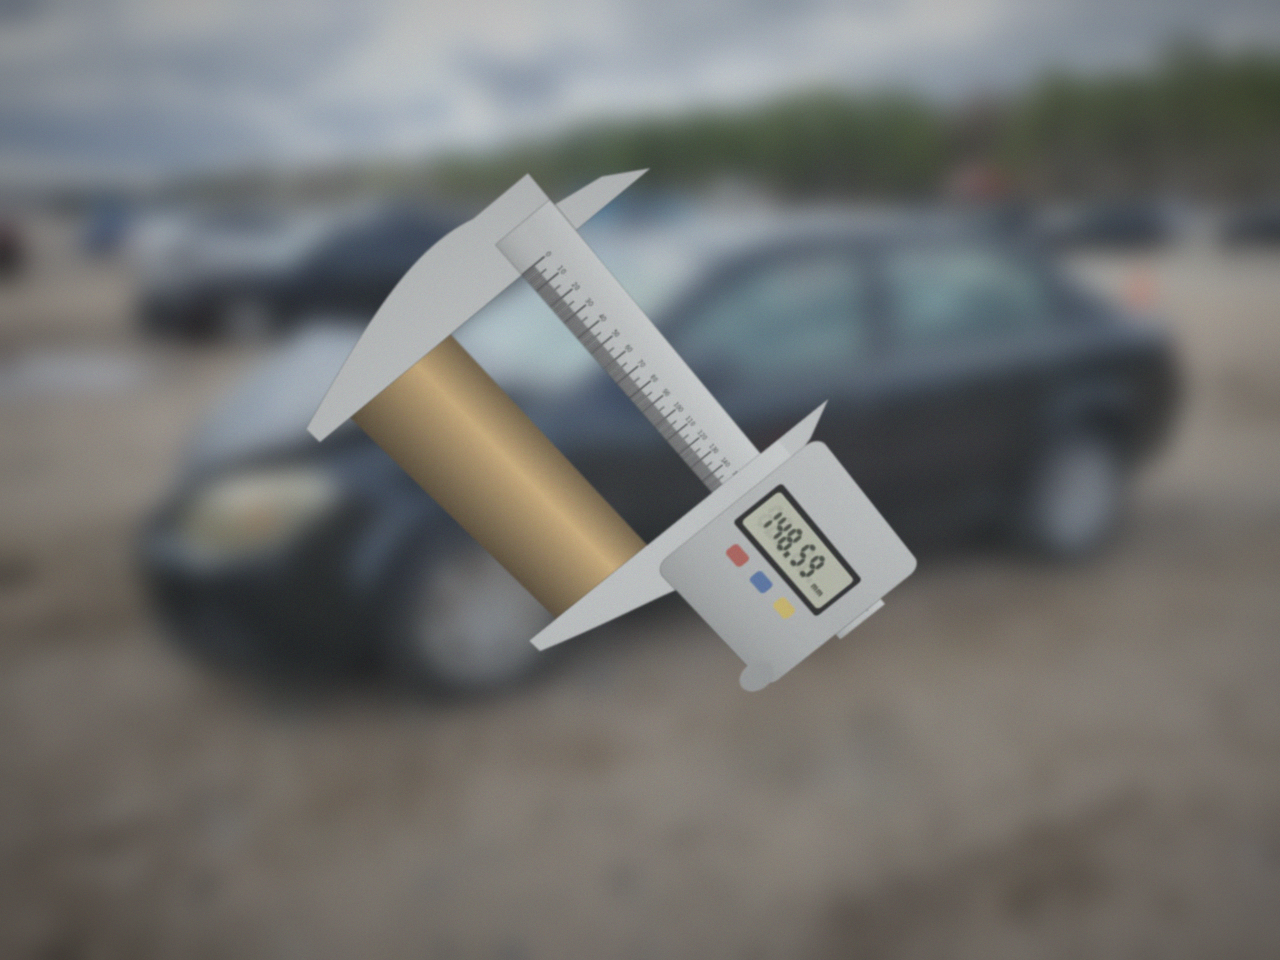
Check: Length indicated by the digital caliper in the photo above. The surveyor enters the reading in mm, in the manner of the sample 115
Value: 148.59
